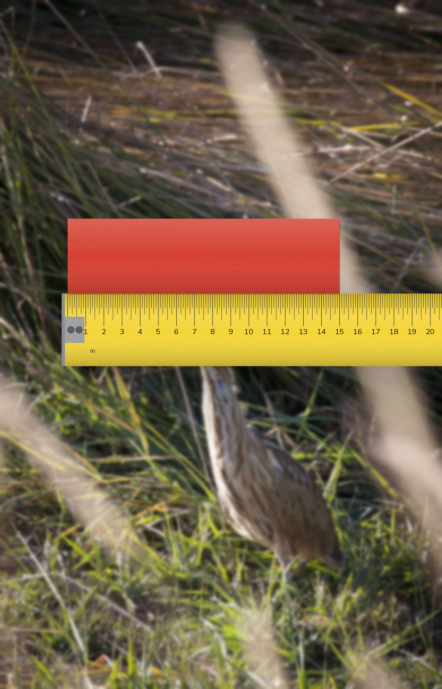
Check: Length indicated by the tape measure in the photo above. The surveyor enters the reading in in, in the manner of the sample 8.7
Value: 15
